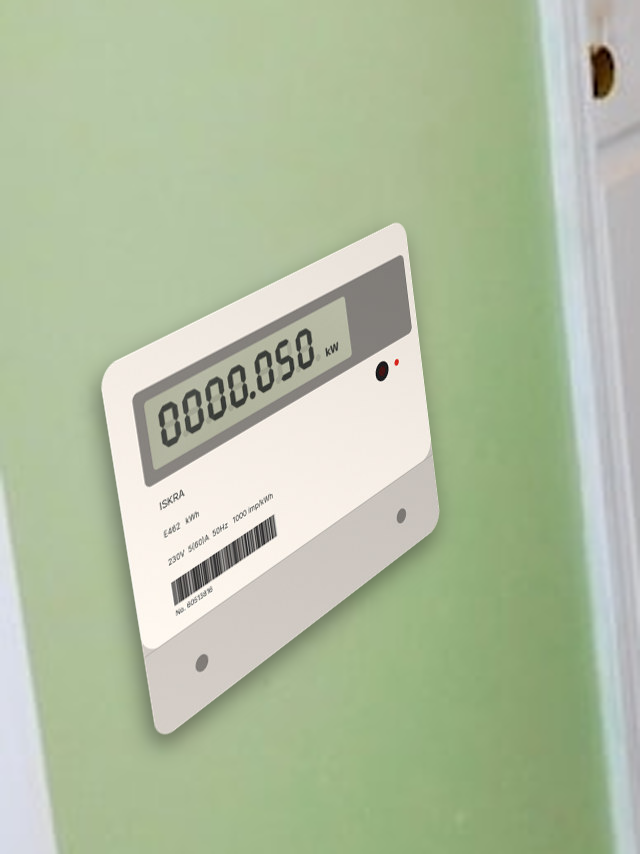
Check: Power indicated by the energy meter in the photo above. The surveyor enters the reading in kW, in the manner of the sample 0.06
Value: 0.050
